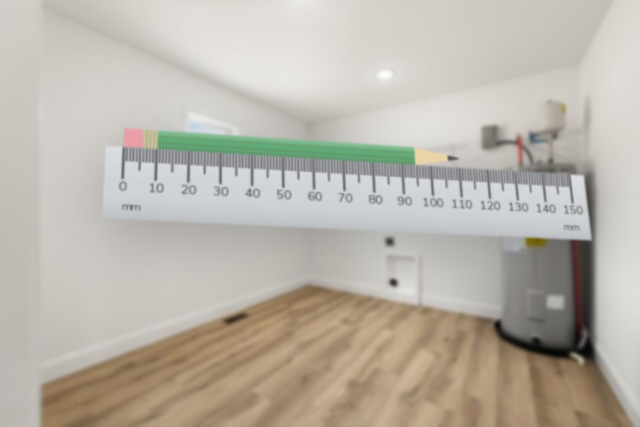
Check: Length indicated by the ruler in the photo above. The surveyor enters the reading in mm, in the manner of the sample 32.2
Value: 110
